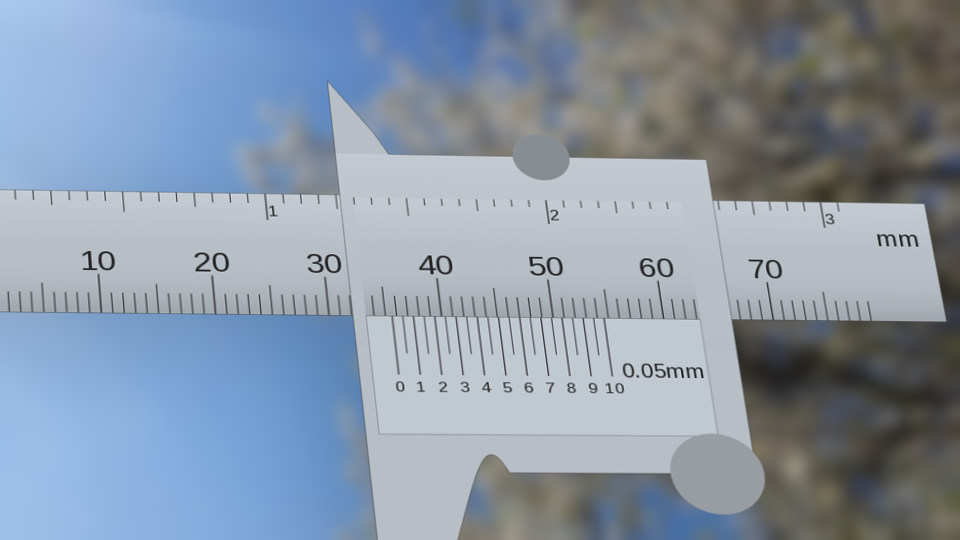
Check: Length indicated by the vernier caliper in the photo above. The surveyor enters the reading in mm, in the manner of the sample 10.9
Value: 35.6
